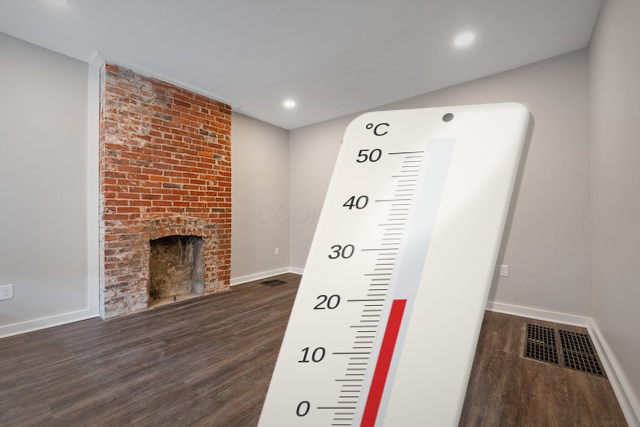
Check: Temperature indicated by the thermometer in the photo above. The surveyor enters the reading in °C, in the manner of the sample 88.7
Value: 20
